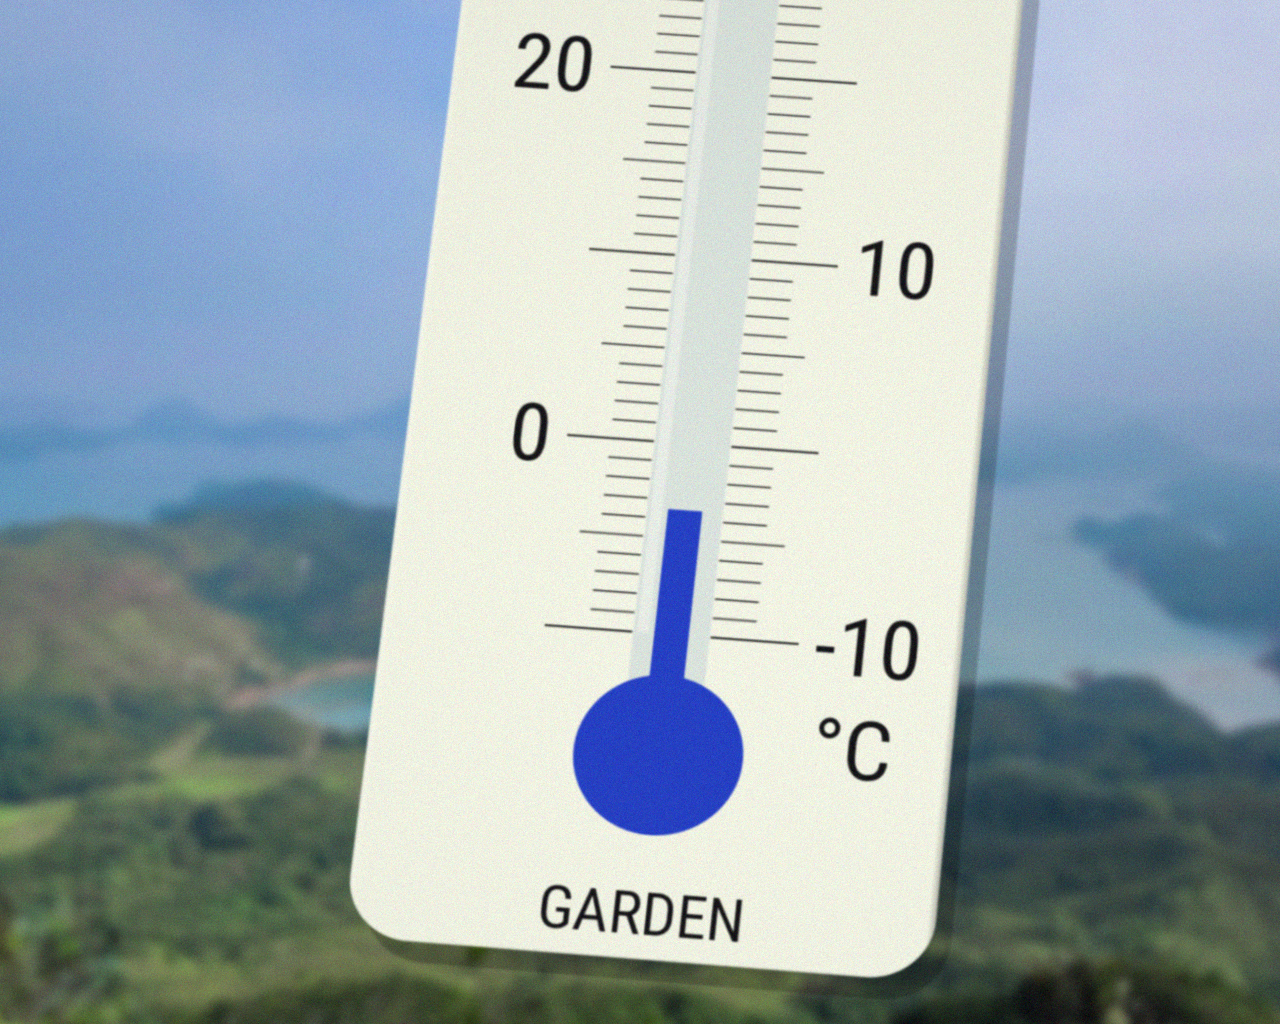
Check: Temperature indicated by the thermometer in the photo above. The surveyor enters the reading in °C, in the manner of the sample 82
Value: -3.5
